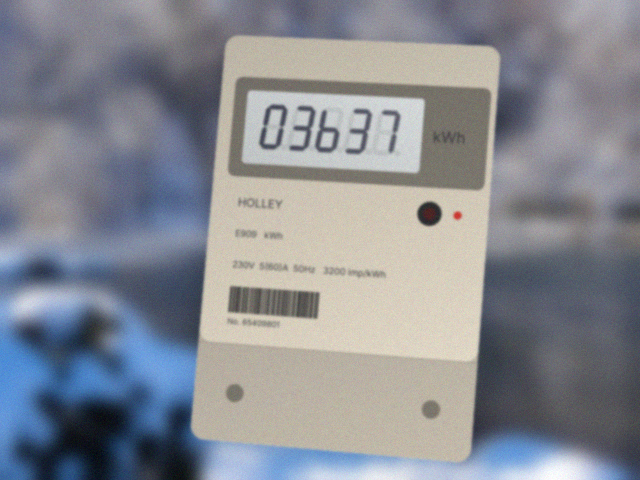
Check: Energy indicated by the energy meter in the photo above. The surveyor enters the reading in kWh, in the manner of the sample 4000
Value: 3637
